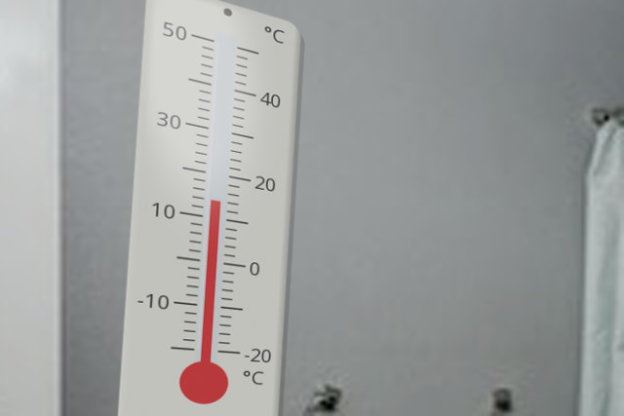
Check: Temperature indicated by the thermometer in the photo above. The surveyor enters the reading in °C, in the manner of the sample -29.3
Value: 14
